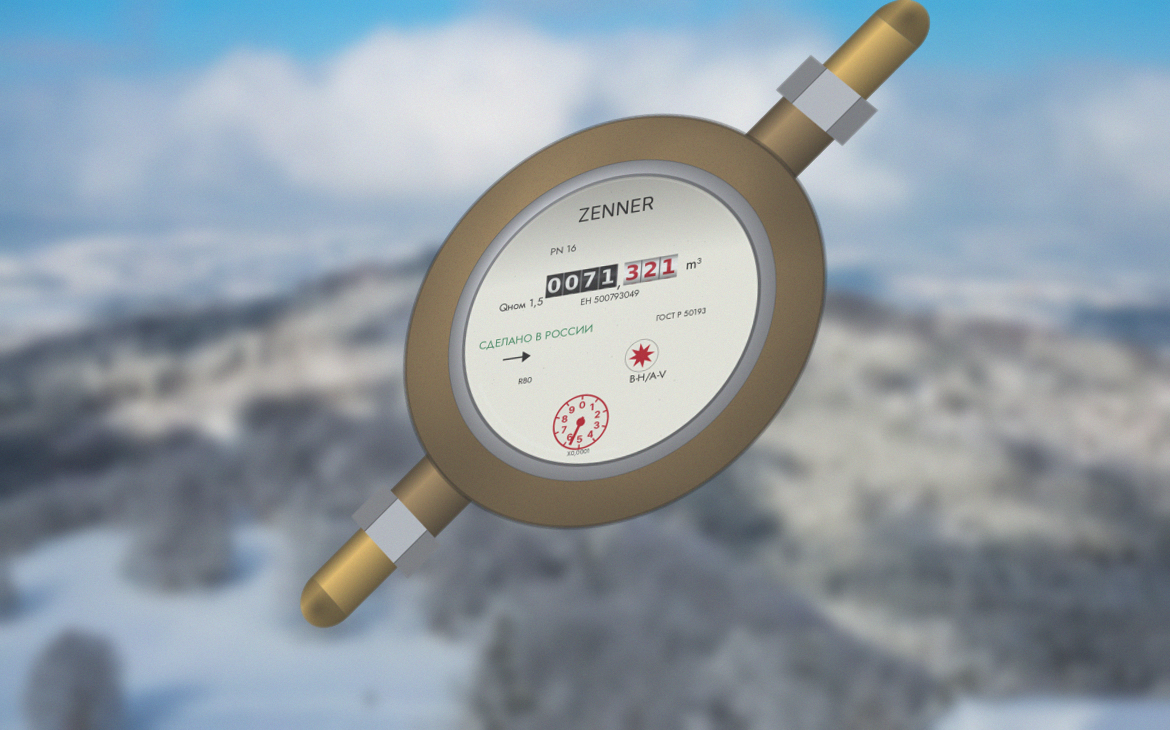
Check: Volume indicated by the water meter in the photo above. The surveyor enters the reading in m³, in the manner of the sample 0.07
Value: 71.3215
